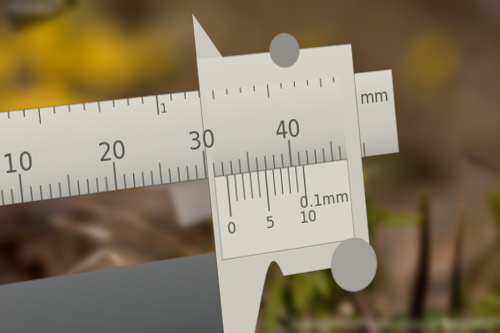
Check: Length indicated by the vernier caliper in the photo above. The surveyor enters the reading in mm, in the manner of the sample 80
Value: 32.4
